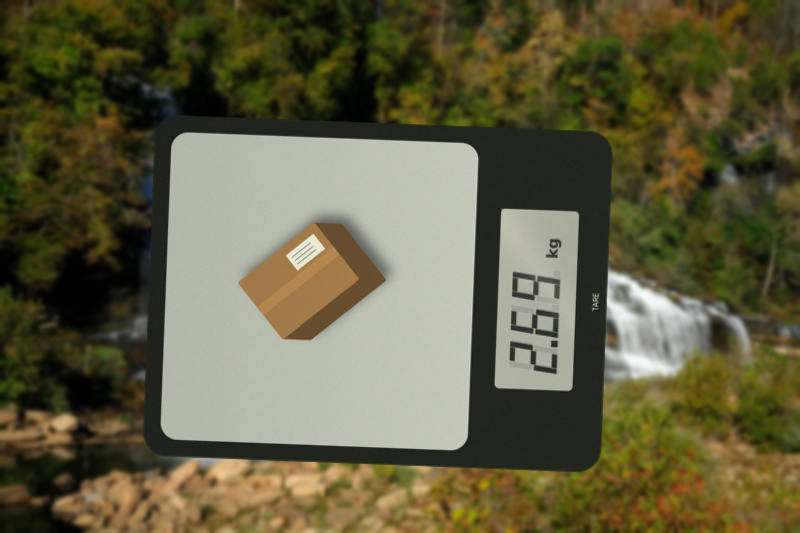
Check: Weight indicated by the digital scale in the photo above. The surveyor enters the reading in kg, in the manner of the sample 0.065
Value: 2.69
